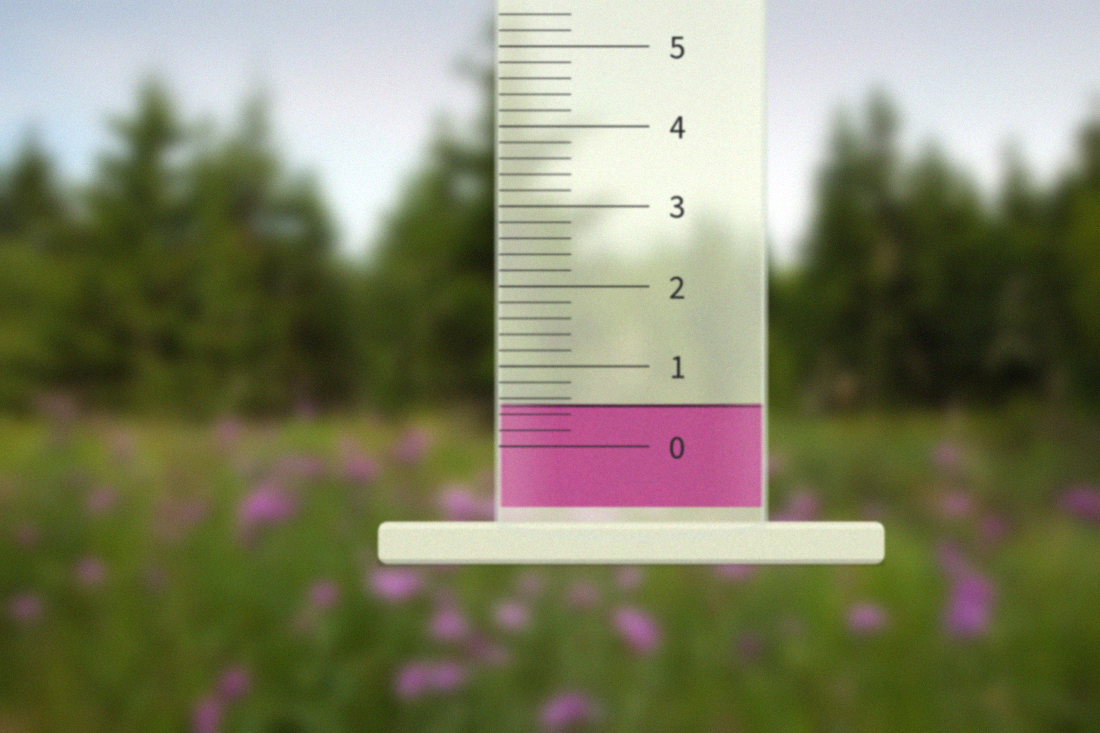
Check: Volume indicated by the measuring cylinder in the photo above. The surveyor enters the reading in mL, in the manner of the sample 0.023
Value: 0.5
